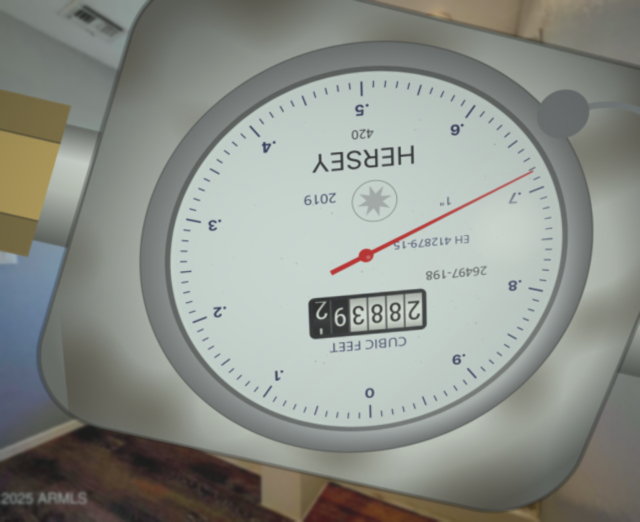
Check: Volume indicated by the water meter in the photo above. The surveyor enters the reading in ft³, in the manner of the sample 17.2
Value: 288391.68
